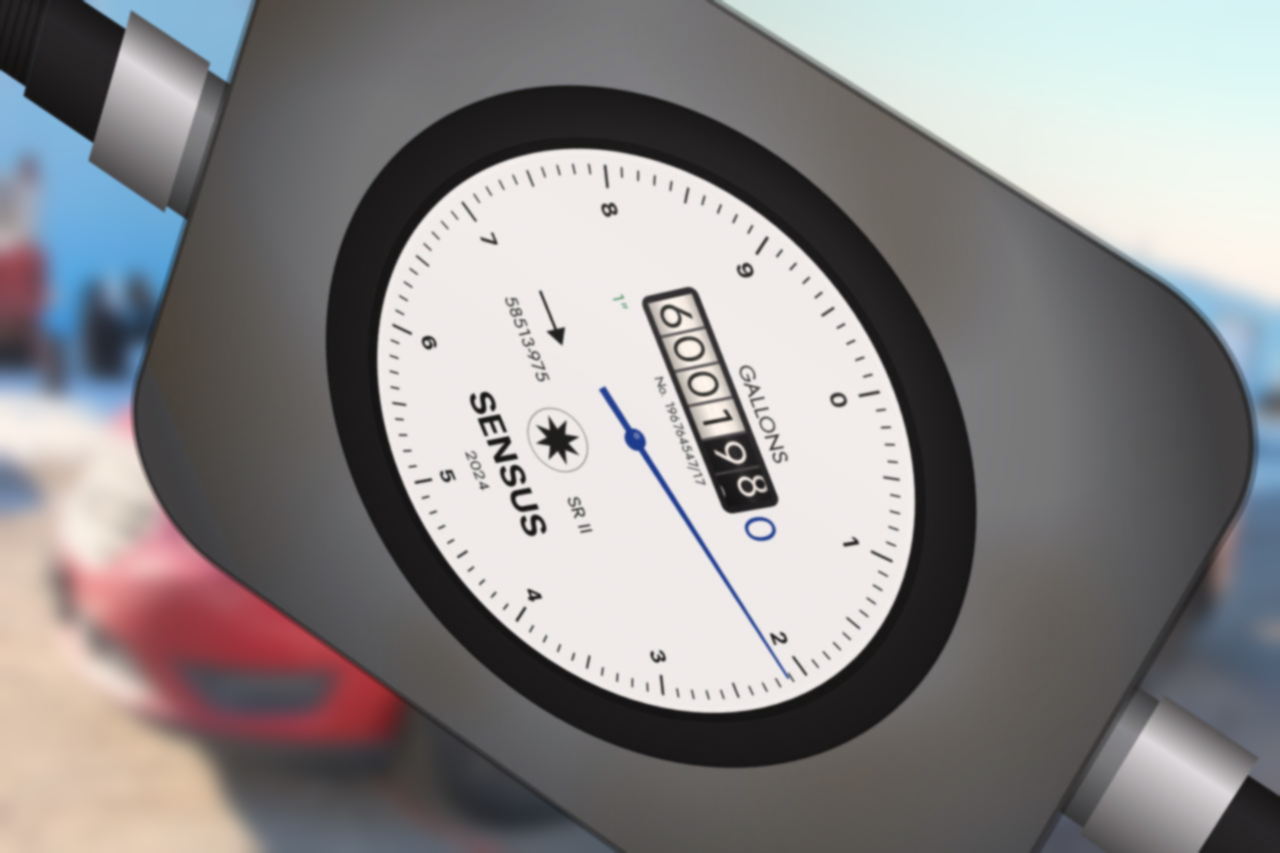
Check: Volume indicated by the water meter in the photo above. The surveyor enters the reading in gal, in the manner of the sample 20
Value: 6001982.1
